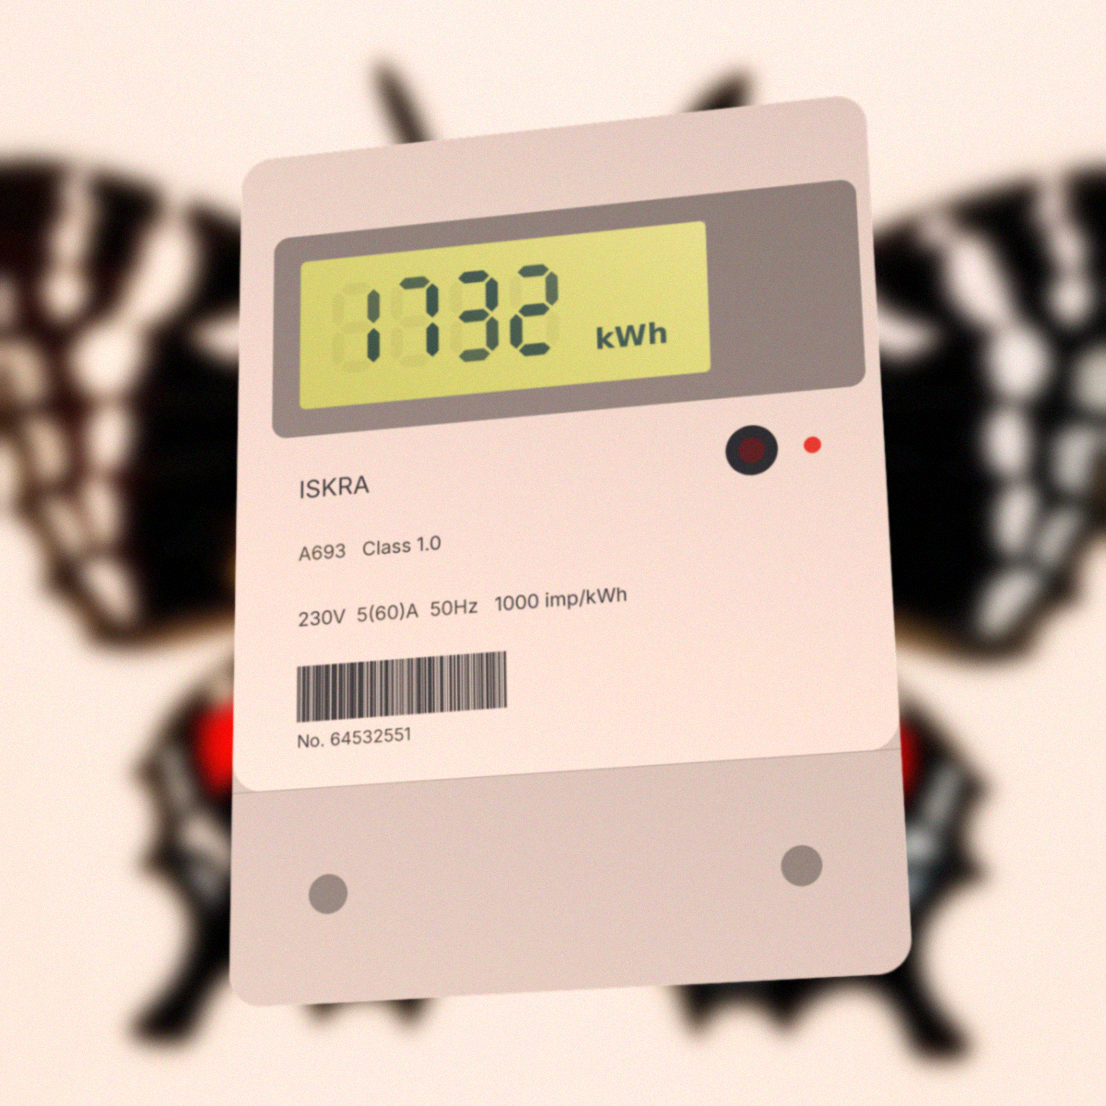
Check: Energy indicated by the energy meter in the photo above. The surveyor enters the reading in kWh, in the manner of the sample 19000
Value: 1732
